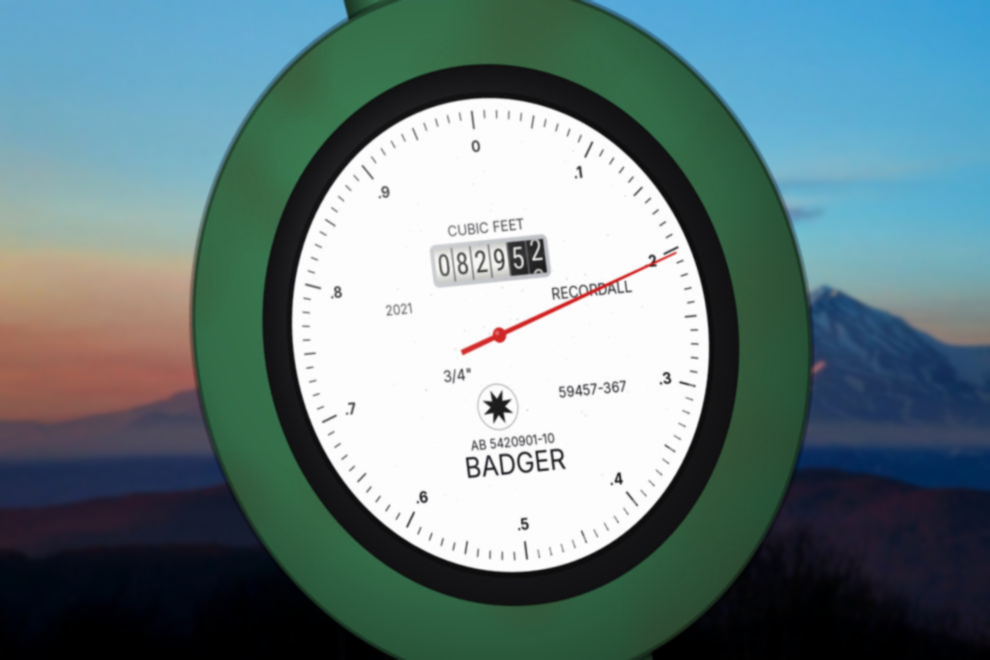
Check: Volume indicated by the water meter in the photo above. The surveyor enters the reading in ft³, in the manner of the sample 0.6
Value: 82952.20
